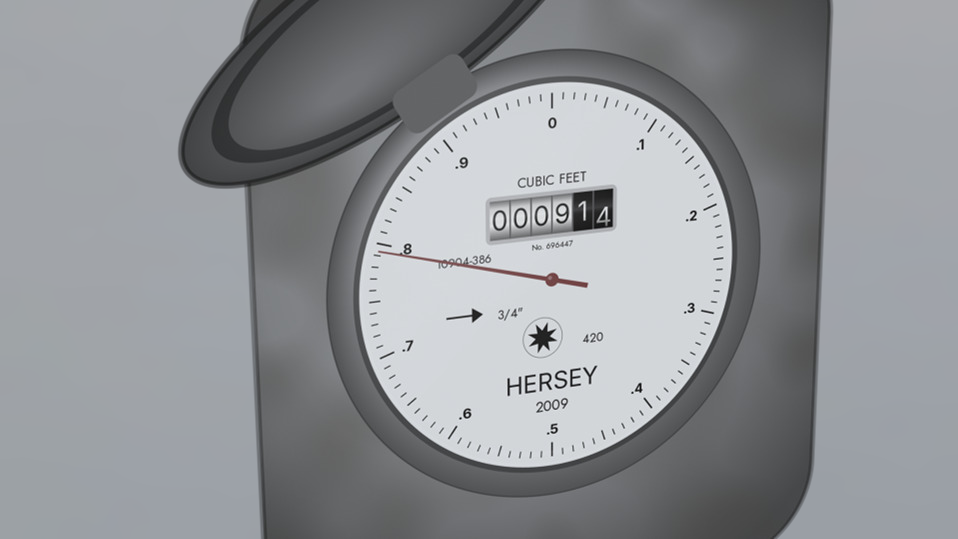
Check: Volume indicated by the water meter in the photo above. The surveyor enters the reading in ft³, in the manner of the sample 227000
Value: 913.79
